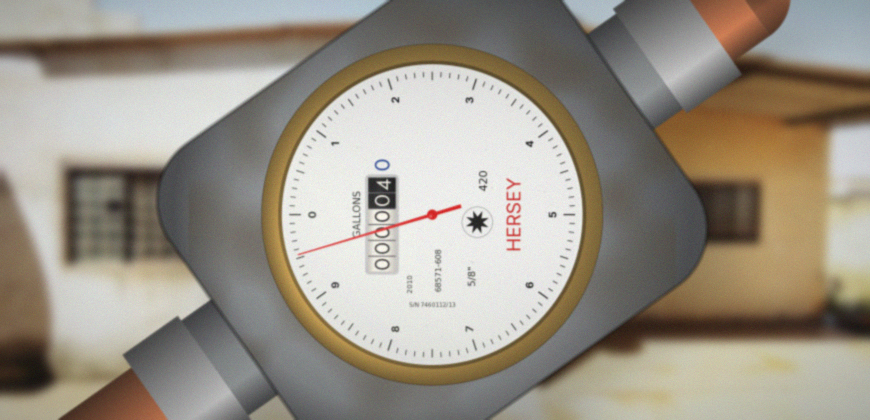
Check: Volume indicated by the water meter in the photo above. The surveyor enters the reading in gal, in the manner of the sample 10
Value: 39.5
